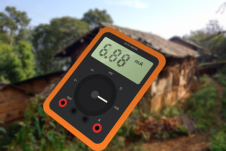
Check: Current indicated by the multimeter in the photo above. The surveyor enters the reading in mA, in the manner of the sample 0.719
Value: 6.88
